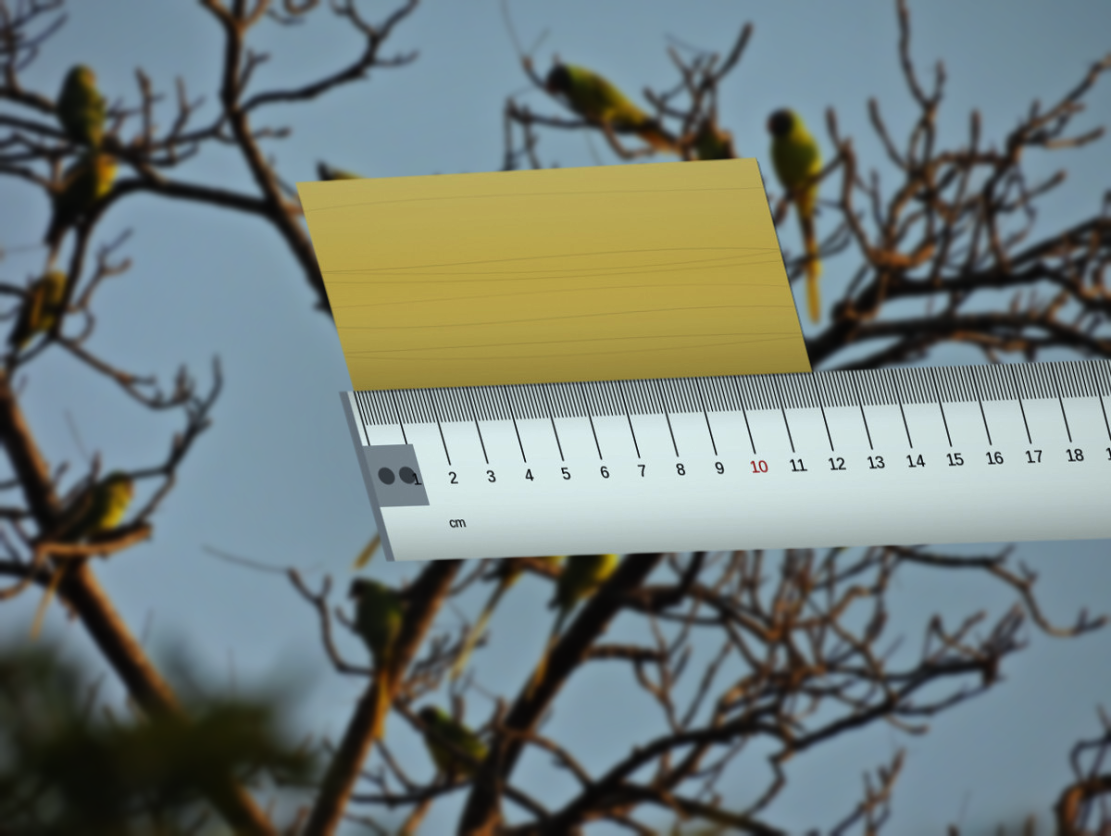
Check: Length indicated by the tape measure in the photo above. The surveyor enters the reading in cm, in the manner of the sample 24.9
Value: 12
